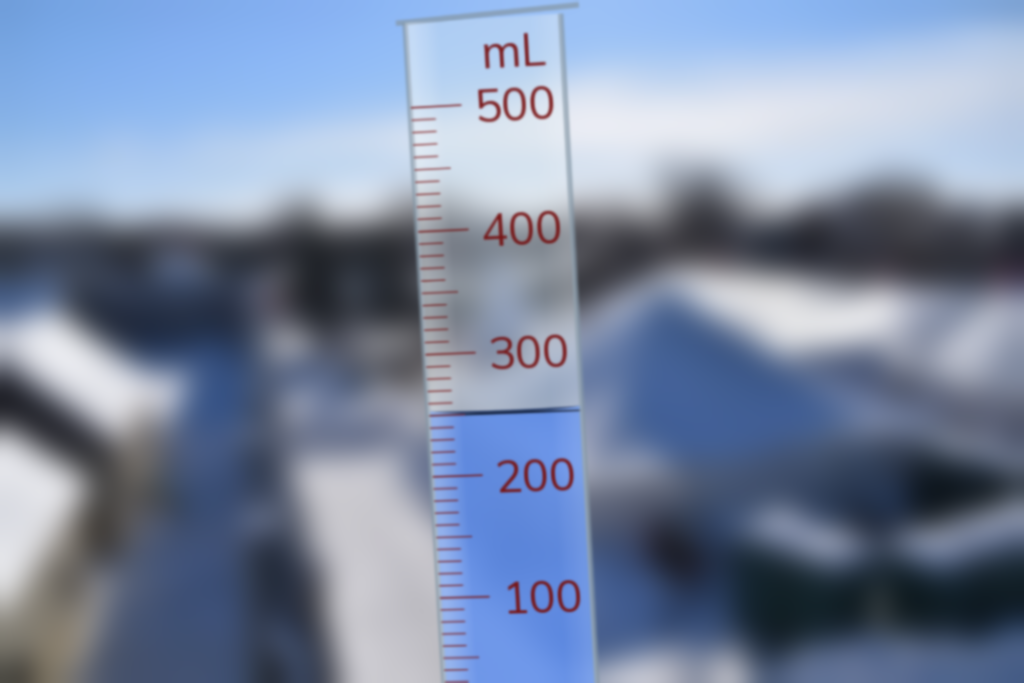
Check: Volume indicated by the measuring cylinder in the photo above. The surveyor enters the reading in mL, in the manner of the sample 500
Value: 250
